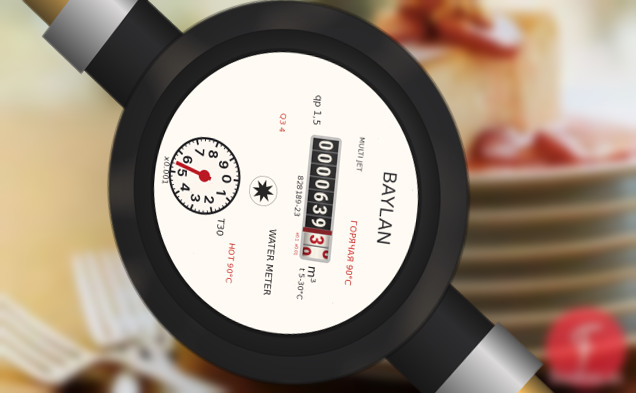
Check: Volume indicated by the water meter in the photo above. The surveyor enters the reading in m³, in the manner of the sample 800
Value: 639.385
